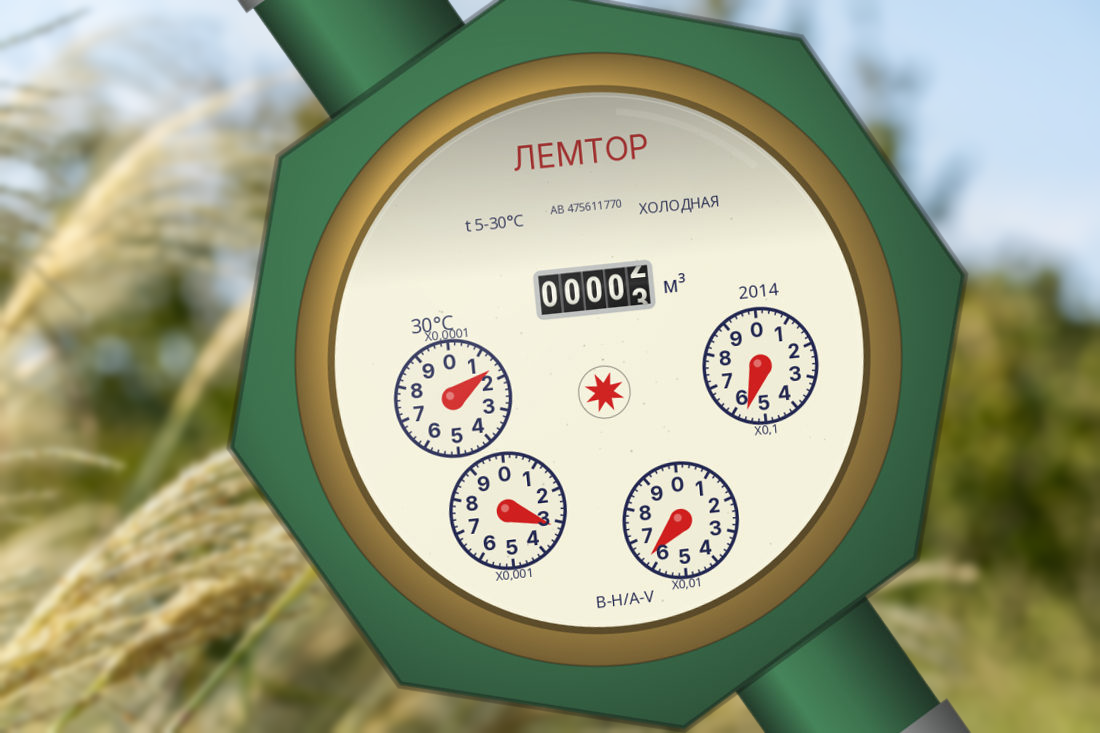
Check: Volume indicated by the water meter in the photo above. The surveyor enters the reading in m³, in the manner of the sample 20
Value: 2.5631
